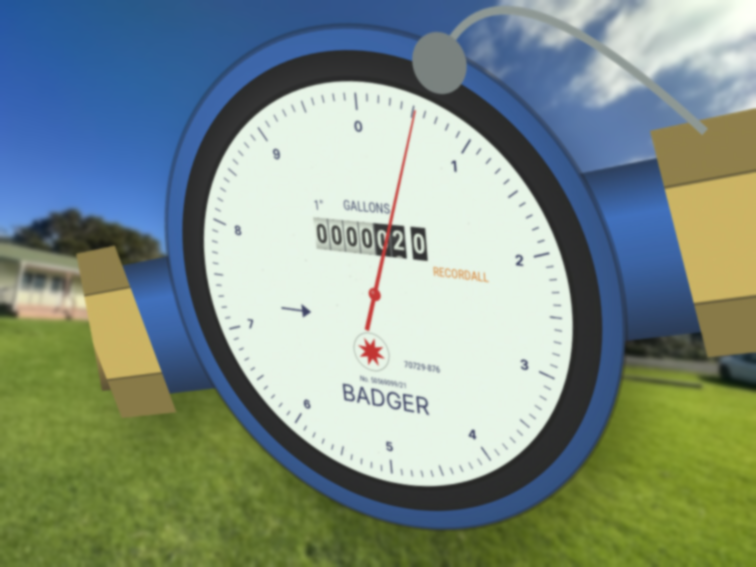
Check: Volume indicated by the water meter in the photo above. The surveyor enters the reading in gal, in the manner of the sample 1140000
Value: 20.5
